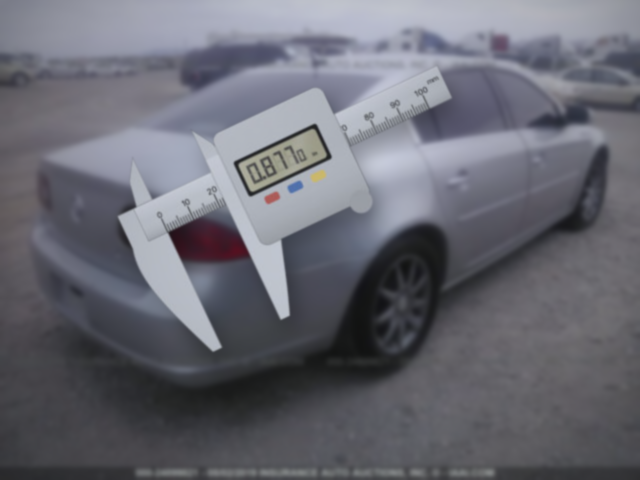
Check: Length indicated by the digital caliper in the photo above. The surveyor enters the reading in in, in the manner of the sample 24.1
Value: 0.8770
